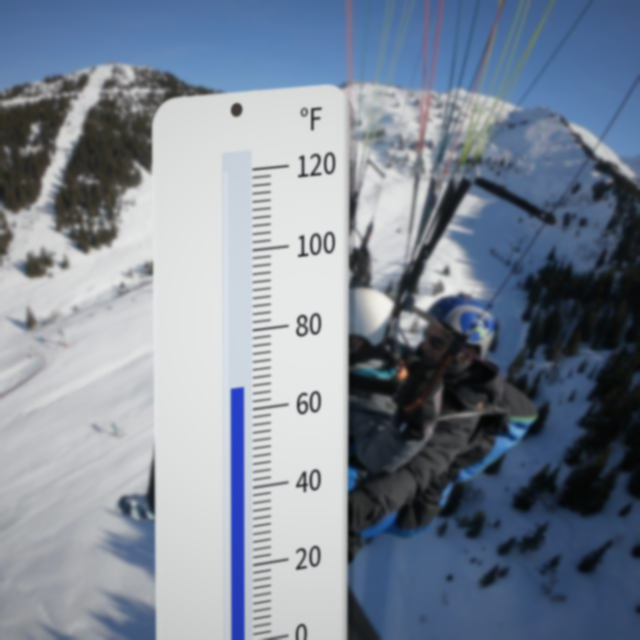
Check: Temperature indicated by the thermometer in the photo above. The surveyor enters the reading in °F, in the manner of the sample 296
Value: 66
